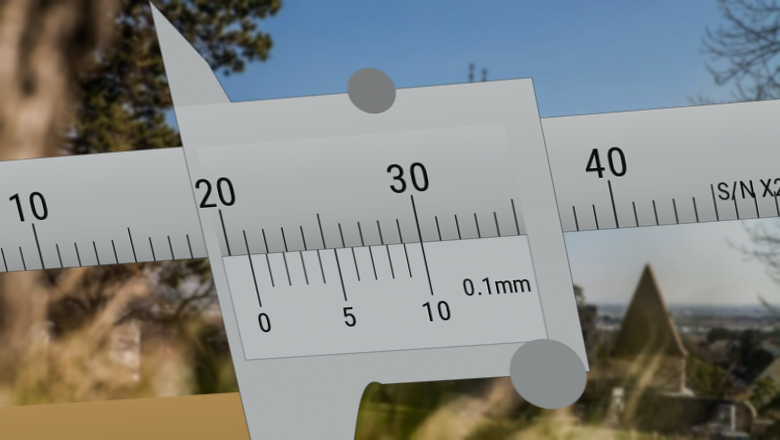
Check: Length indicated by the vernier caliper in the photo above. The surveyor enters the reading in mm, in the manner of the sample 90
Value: 21.0
